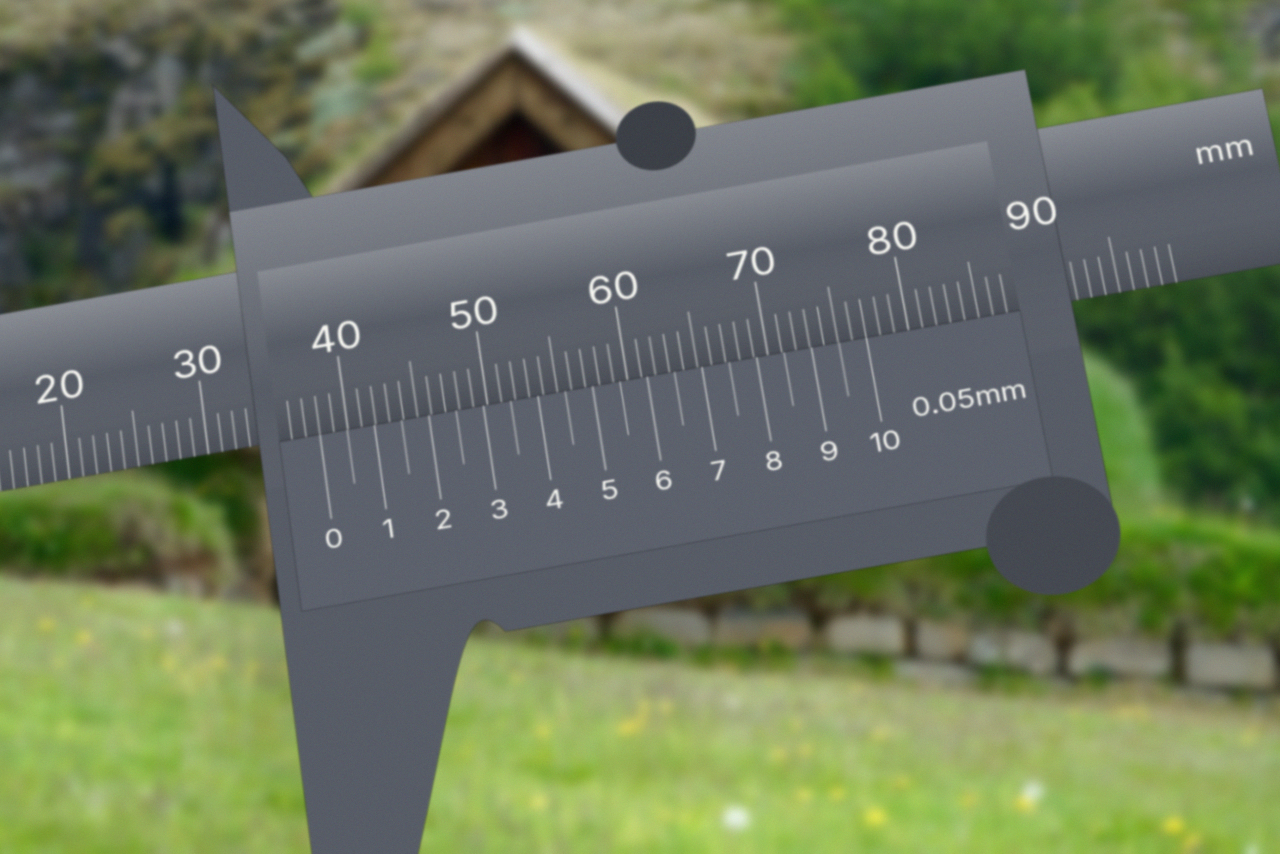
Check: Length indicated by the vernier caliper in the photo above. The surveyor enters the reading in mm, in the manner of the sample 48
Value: 38.0
